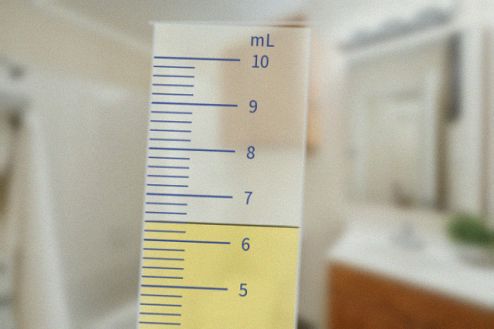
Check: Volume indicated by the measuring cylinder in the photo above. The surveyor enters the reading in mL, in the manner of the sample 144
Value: 6.4
